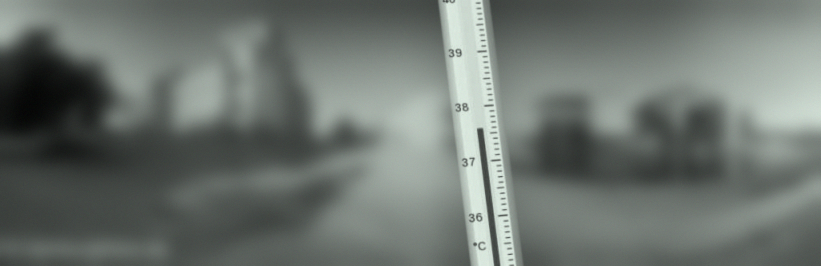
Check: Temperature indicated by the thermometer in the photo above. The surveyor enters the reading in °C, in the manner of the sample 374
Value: 37.6
